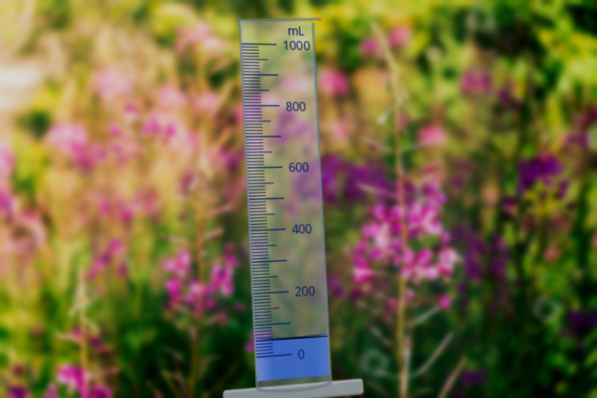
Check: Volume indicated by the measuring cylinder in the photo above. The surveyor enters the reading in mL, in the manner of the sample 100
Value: 50
